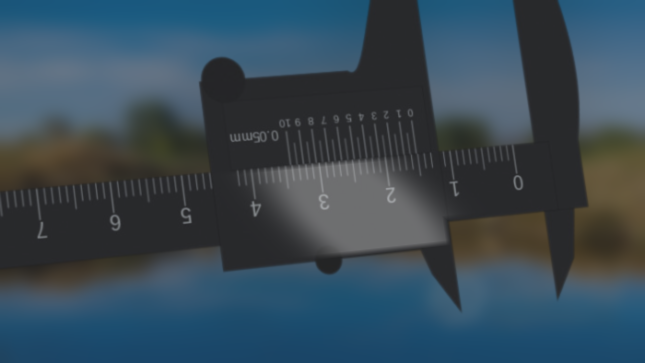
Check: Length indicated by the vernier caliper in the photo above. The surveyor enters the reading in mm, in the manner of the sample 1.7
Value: 15.2
